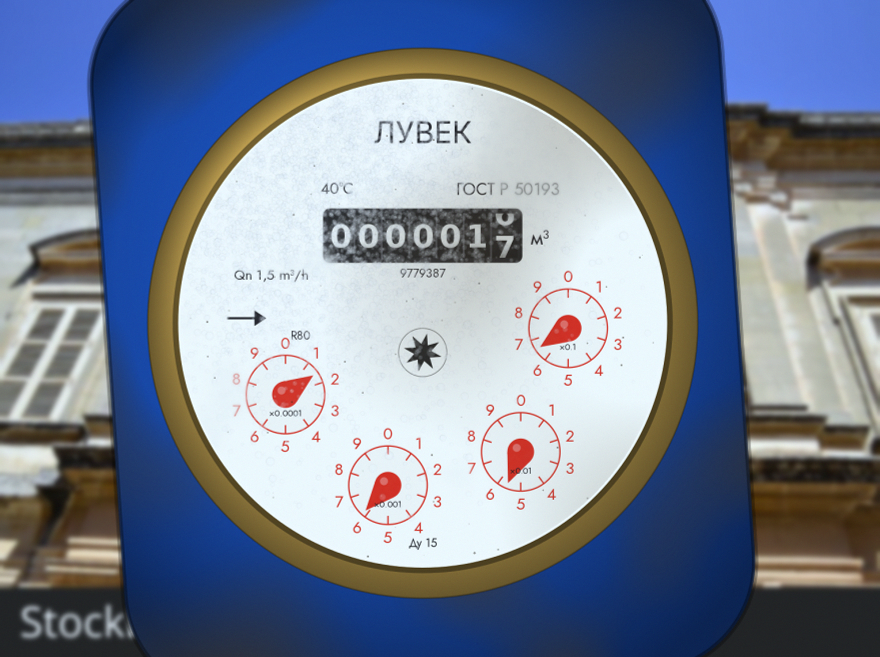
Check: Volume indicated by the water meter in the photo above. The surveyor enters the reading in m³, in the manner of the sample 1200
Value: 16.6561
